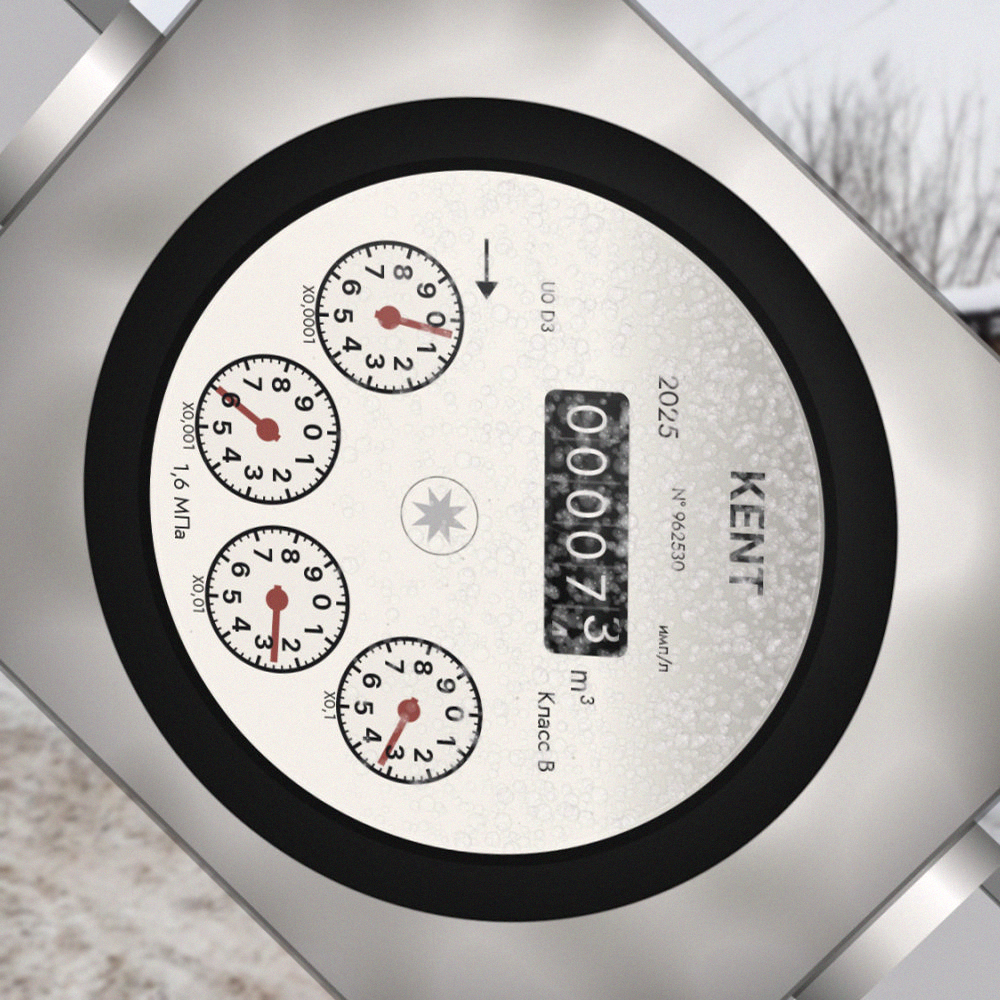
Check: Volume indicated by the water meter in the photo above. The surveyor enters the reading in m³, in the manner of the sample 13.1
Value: 73.3260
